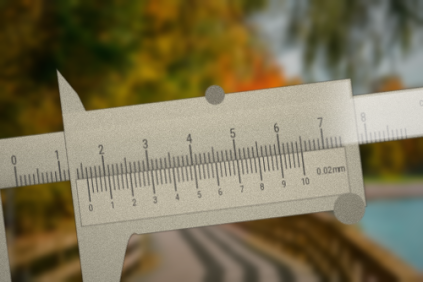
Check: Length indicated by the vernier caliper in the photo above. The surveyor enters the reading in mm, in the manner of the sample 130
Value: 16.0
